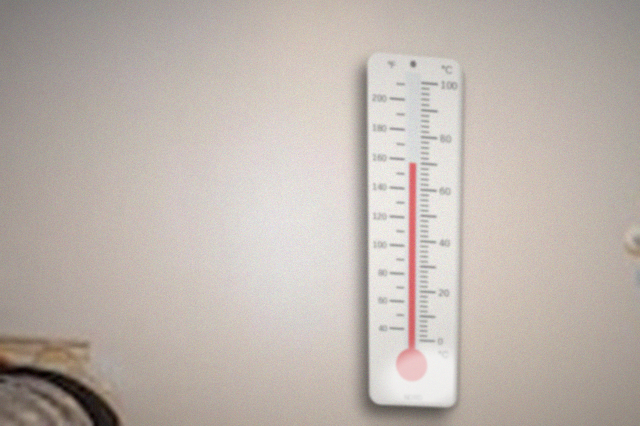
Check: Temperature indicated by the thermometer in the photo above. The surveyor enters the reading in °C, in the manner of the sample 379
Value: 70
